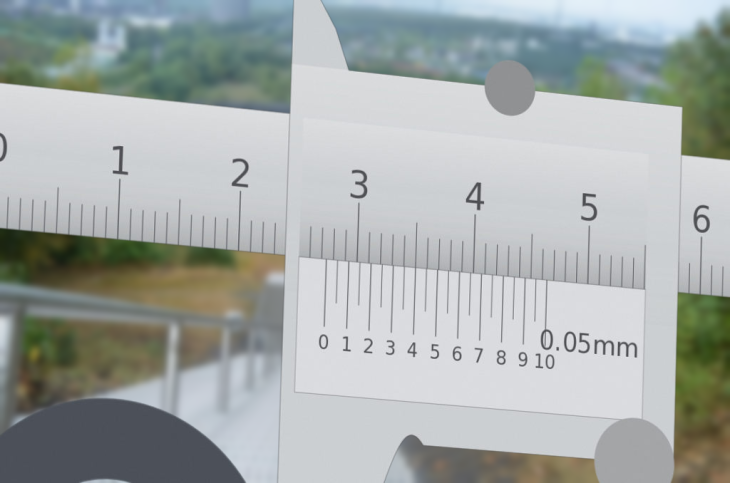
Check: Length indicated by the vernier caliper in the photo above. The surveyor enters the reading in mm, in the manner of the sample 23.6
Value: 27.4
